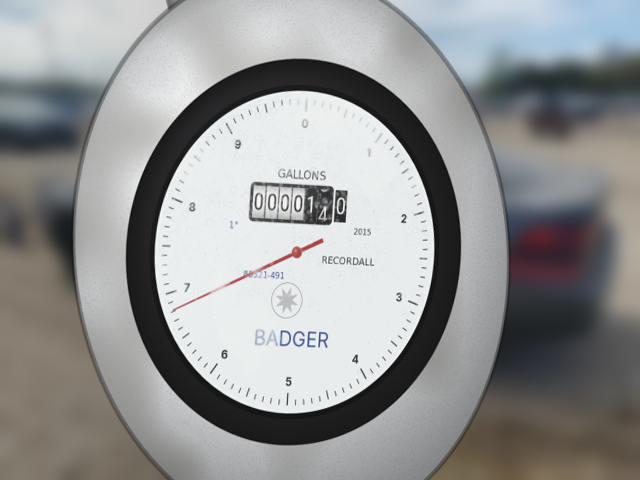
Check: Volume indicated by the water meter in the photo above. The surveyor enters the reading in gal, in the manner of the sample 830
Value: 136.8
